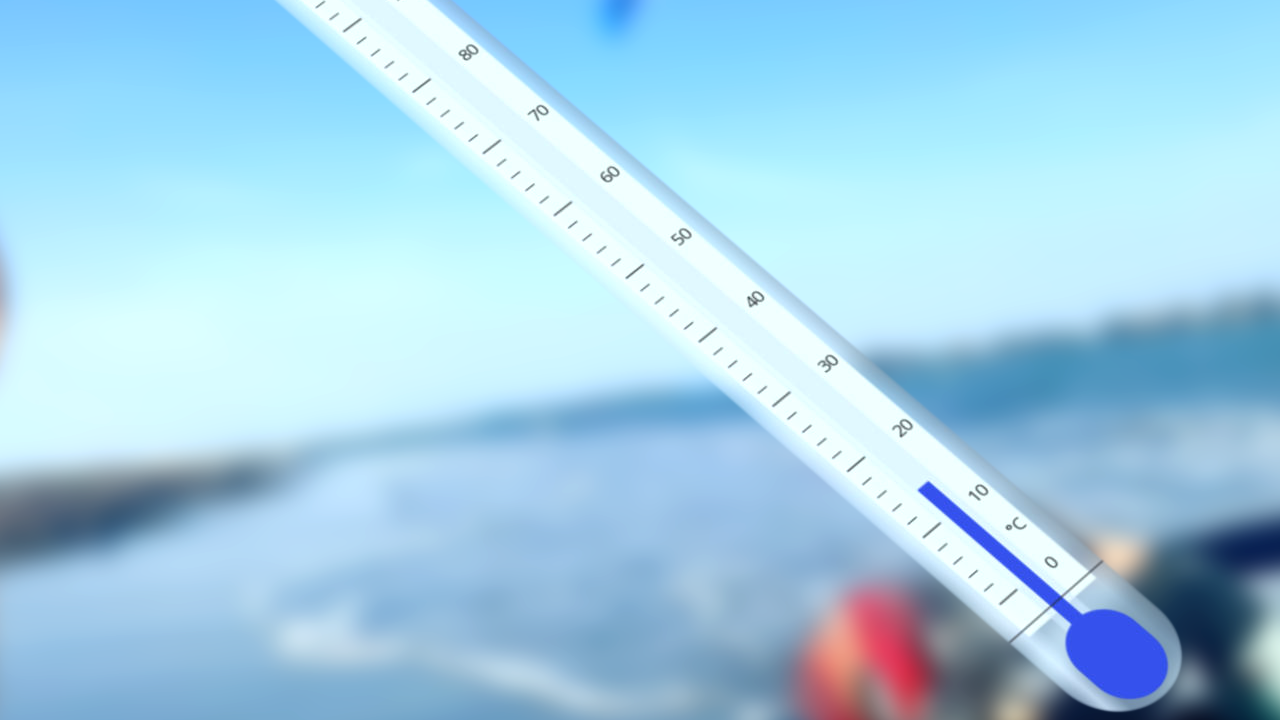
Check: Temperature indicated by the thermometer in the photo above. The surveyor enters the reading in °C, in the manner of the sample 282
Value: 14
